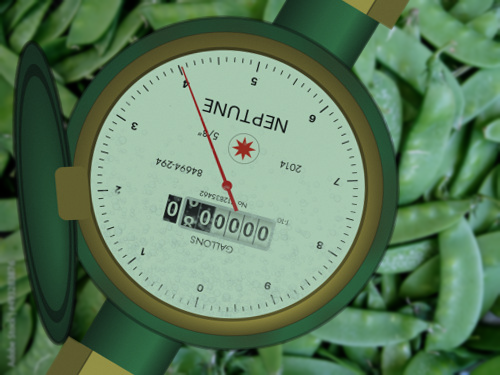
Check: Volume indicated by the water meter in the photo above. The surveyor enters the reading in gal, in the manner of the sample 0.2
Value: 84.0
